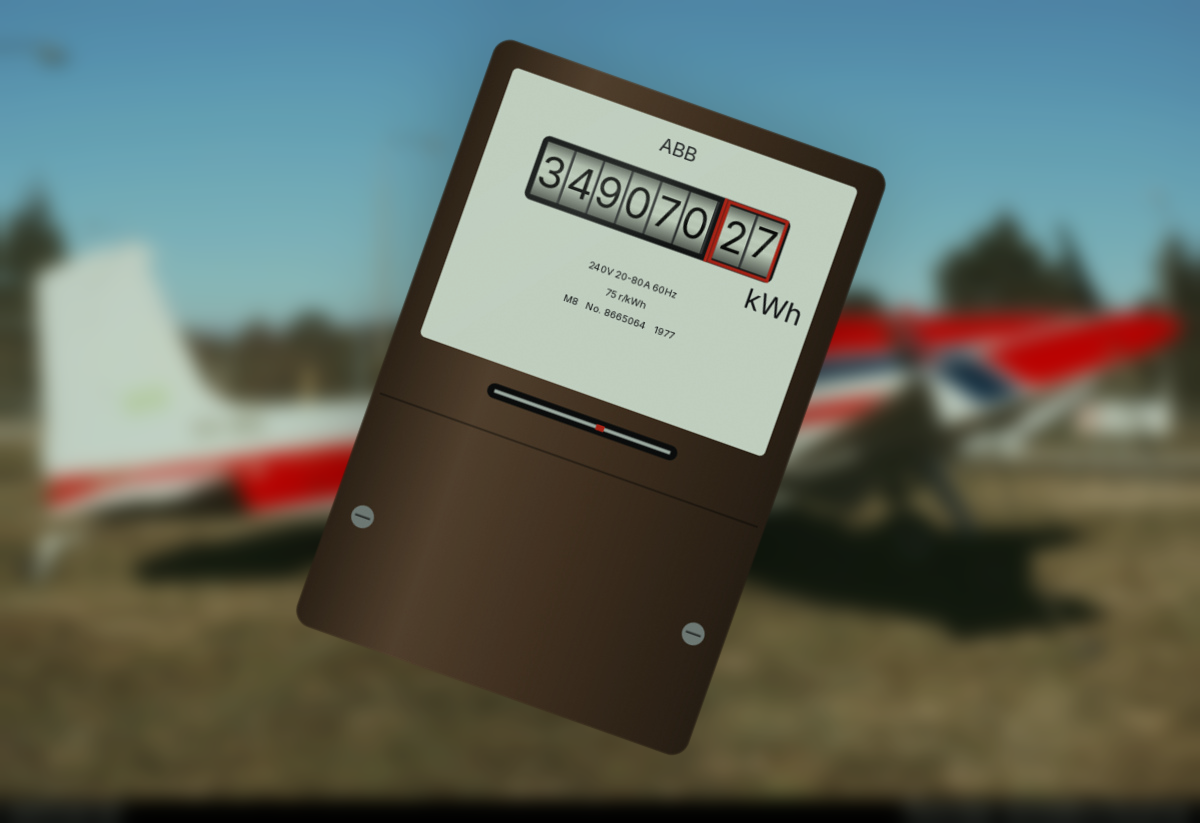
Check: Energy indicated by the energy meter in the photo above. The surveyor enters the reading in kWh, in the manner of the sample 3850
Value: 349070.27
